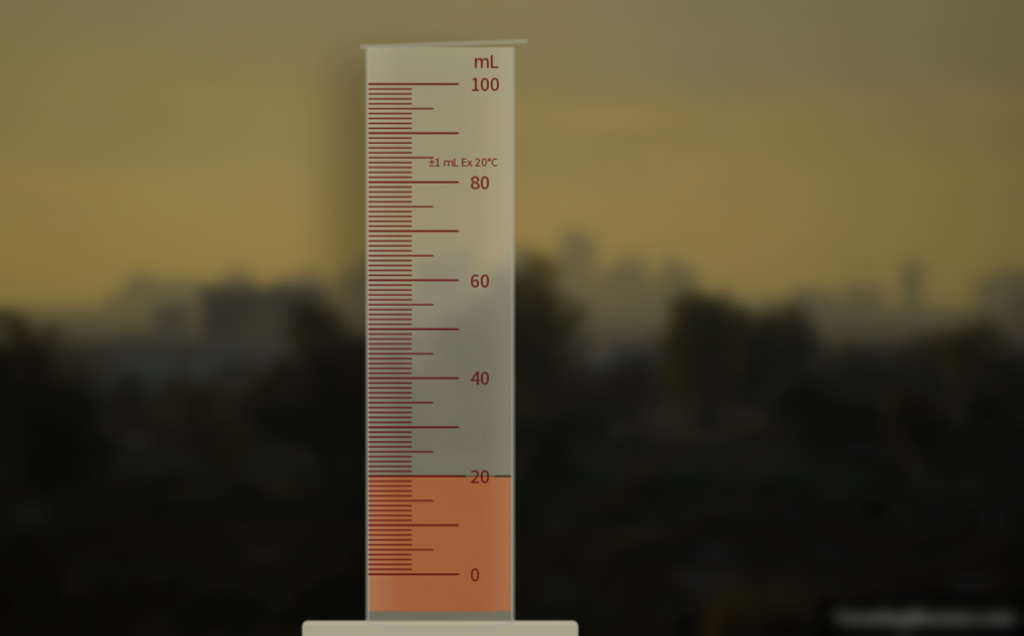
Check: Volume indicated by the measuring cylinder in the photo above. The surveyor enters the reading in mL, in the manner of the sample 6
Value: 20
